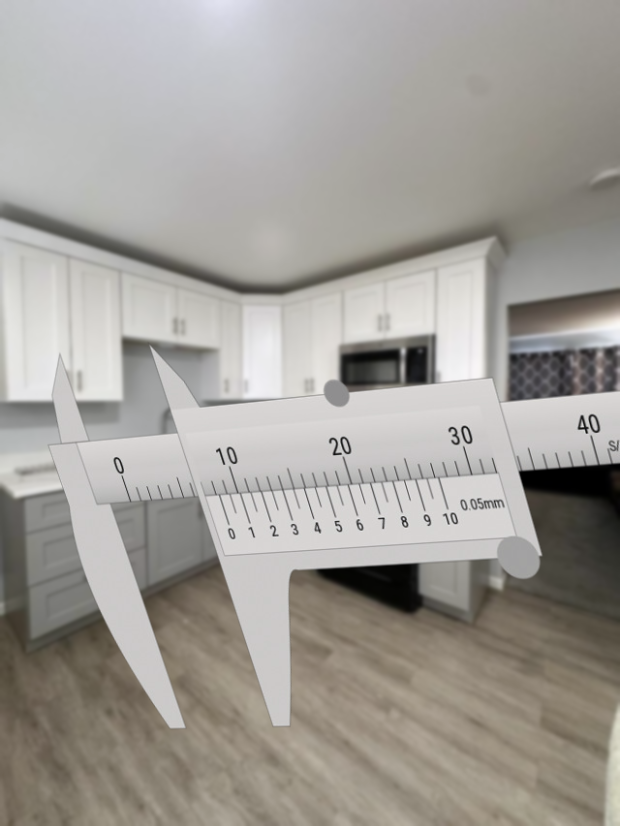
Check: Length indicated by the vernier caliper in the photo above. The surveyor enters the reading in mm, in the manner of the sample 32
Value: 8.3
